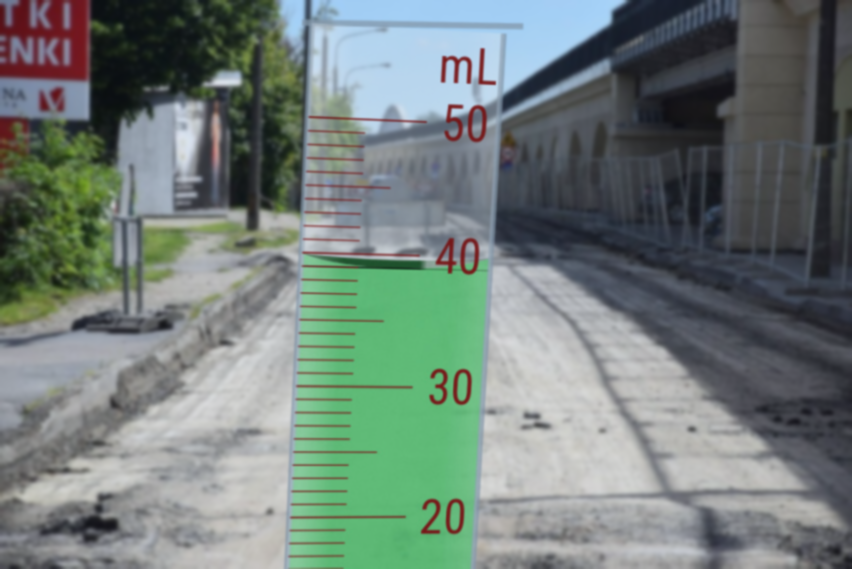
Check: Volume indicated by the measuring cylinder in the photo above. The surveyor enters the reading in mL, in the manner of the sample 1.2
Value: 39
